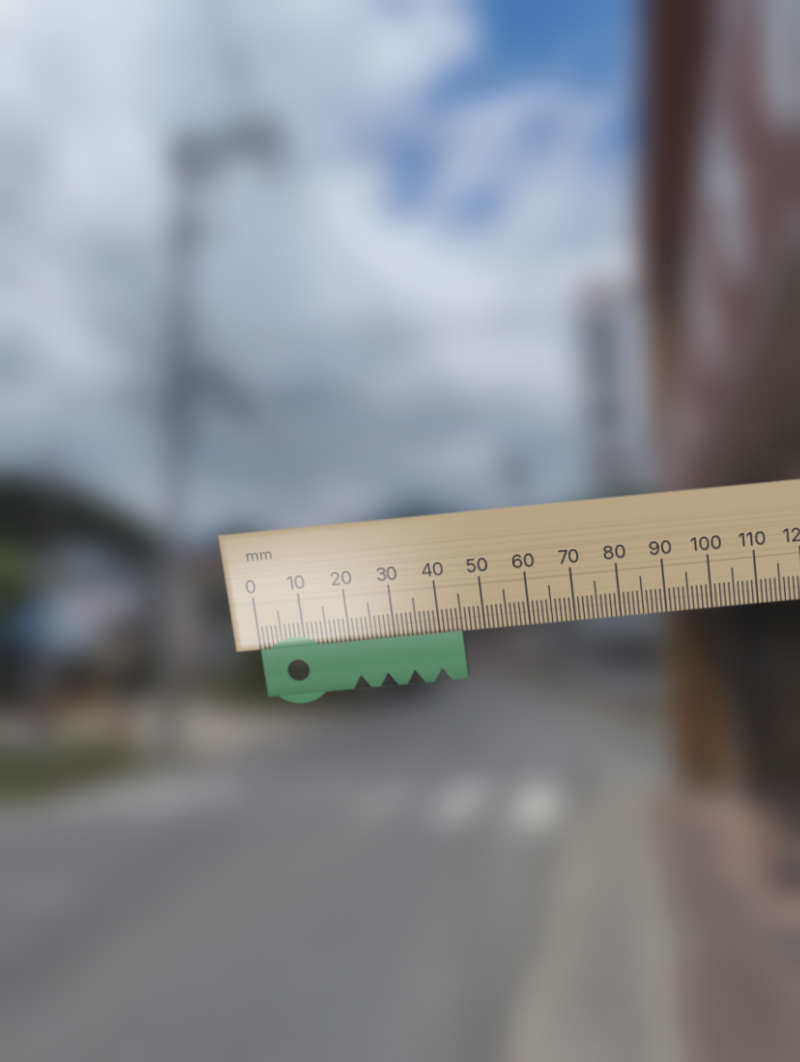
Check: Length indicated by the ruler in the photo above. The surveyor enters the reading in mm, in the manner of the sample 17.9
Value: 45
